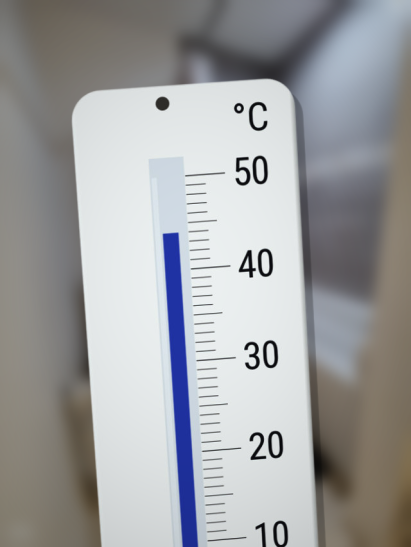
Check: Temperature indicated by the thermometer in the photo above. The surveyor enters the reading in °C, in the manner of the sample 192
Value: 44
